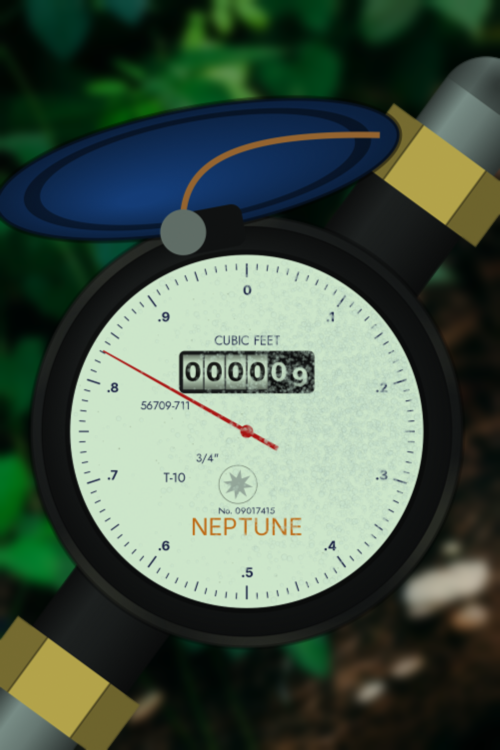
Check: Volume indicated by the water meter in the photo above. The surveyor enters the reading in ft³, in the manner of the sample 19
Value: 8.83
